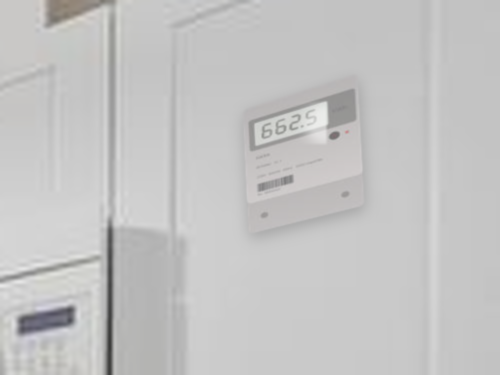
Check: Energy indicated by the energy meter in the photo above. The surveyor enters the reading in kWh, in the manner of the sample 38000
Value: 662.5
